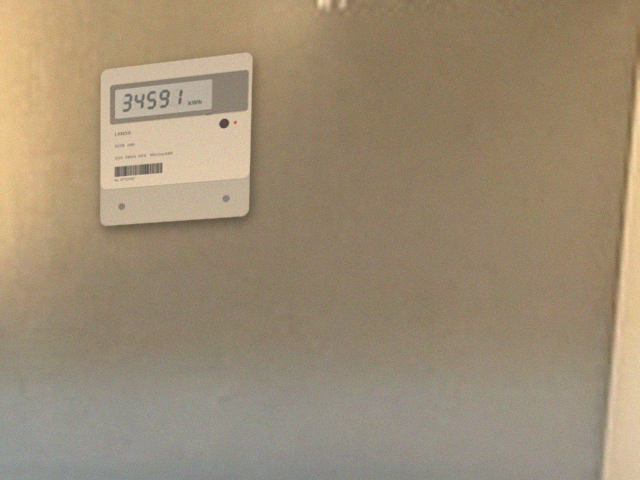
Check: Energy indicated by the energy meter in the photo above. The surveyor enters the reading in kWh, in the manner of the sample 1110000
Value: 34591
